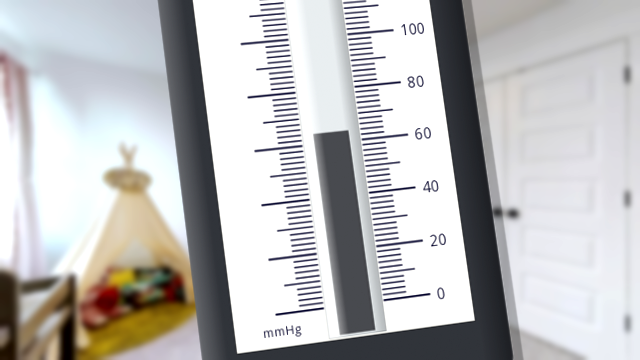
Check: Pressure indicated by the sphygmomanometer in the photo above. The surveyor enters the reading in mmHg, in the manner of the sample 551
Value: 64
